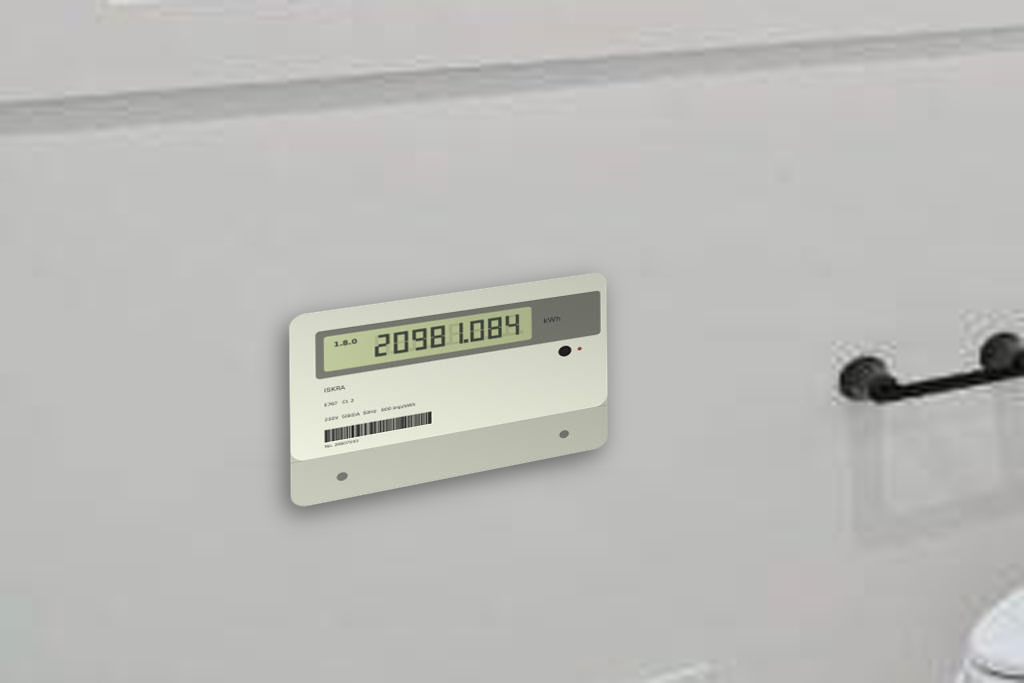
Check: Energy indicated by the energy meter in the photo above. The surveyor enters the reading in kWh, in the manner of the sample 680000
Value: 20981.084
